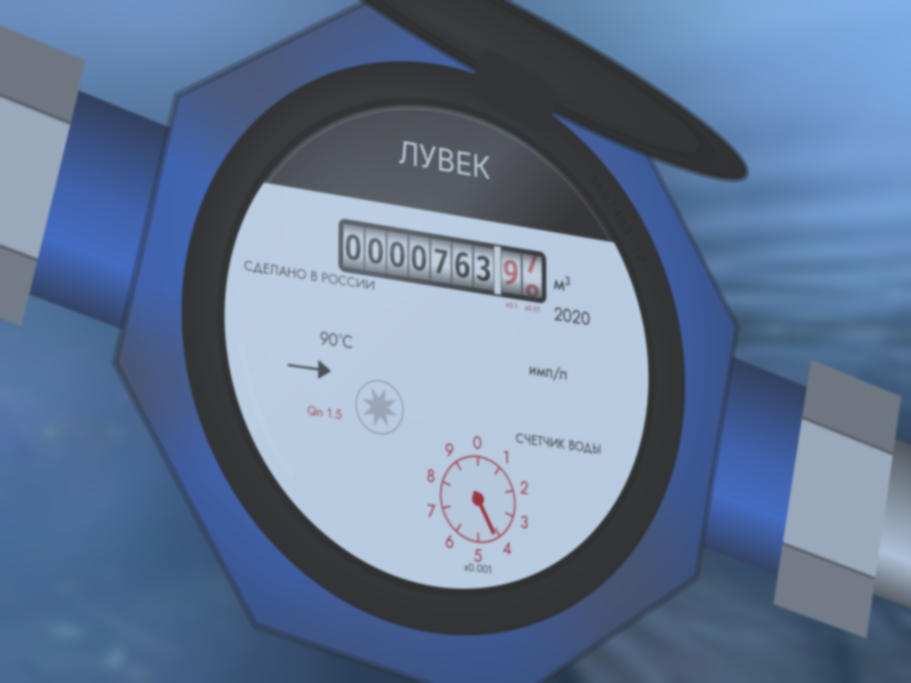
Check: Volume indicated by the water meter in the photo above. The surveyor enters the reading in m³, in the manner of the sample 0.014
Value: 763.974
